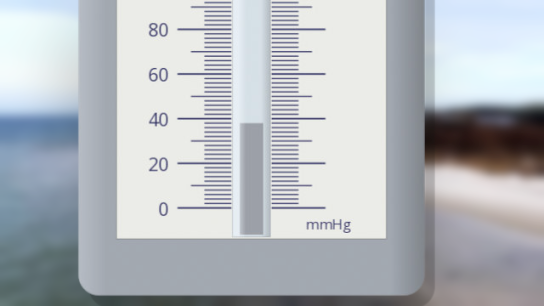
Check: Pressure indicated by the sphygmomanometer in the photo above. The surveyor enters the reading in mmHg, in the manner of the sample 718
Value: 38
